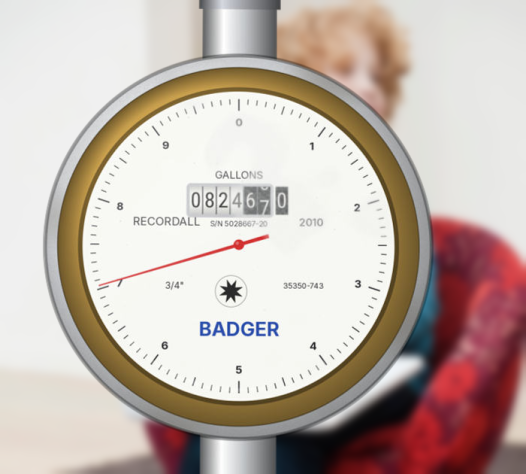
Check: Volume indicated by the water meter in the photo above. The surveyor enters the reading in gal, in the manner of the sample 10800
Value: 824667.0
